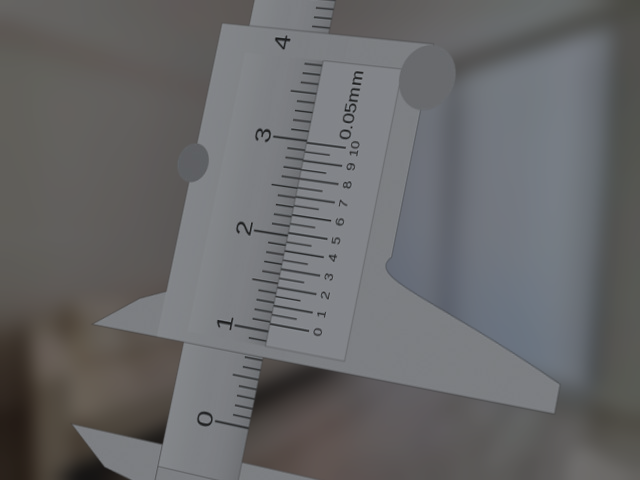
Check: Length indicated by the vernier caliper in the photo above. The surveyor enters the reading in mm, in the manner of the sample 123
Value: 10.8
